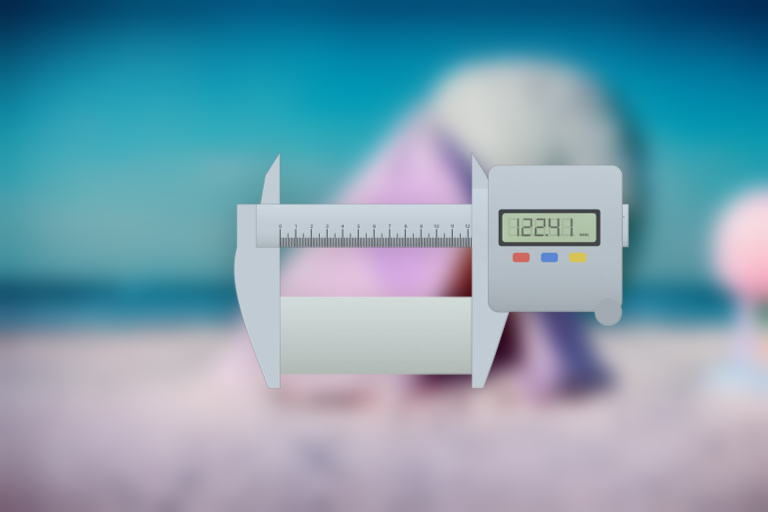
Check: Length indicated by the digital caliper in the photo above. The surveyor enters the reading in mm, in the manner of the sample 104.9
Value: 122.41
